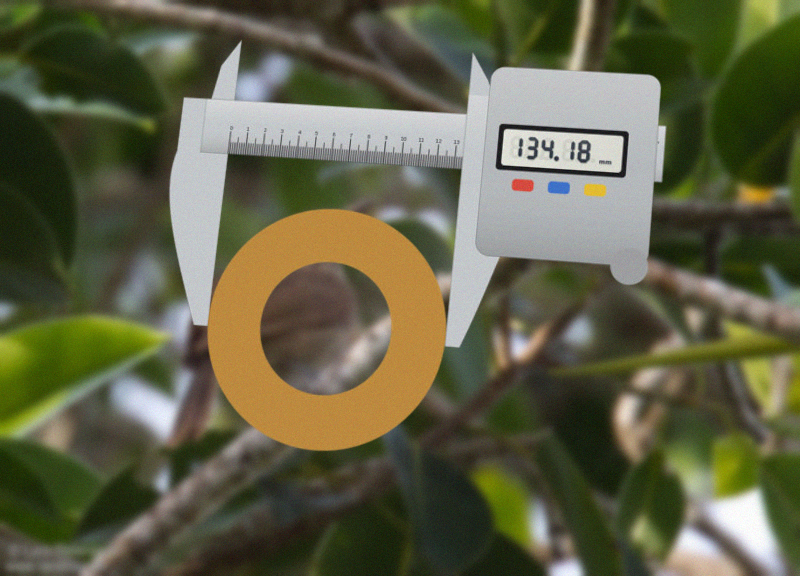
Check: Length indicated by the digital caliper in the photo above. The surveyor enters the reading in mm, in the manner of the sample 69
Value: 134.18
